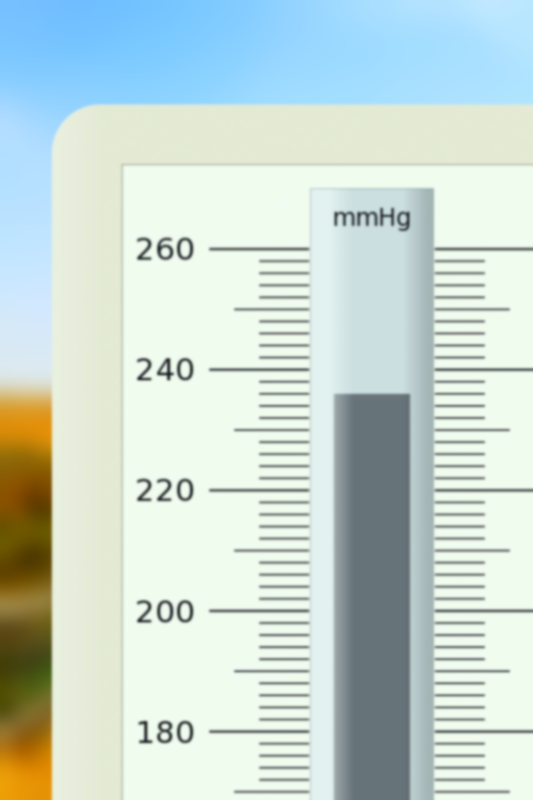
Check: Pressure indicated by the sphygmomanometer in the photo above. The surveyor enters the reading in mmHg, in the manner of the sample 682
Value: 236
